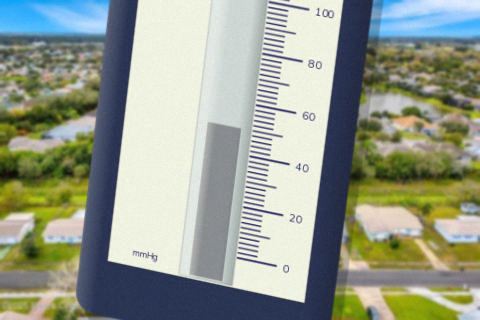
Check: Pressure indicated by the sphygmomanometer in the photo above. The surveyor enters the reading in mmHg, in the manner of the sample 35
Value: 50
